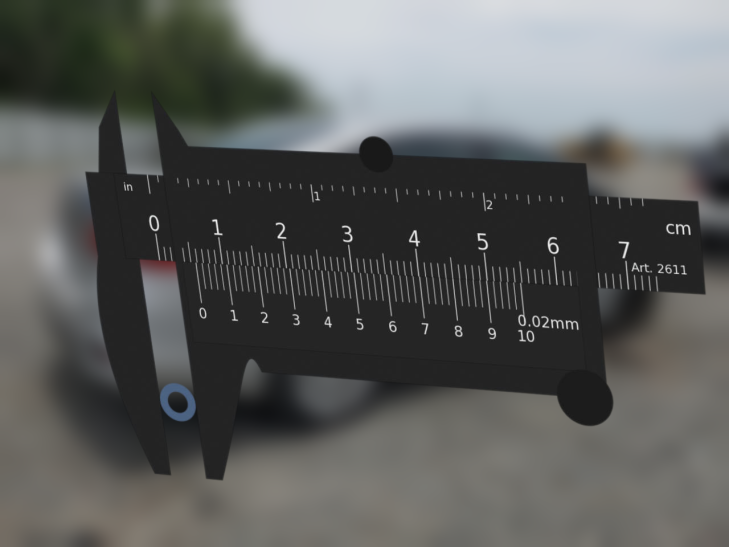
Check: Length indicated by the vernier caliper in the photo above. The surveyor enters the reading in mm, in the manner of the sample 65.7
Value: 5.8
